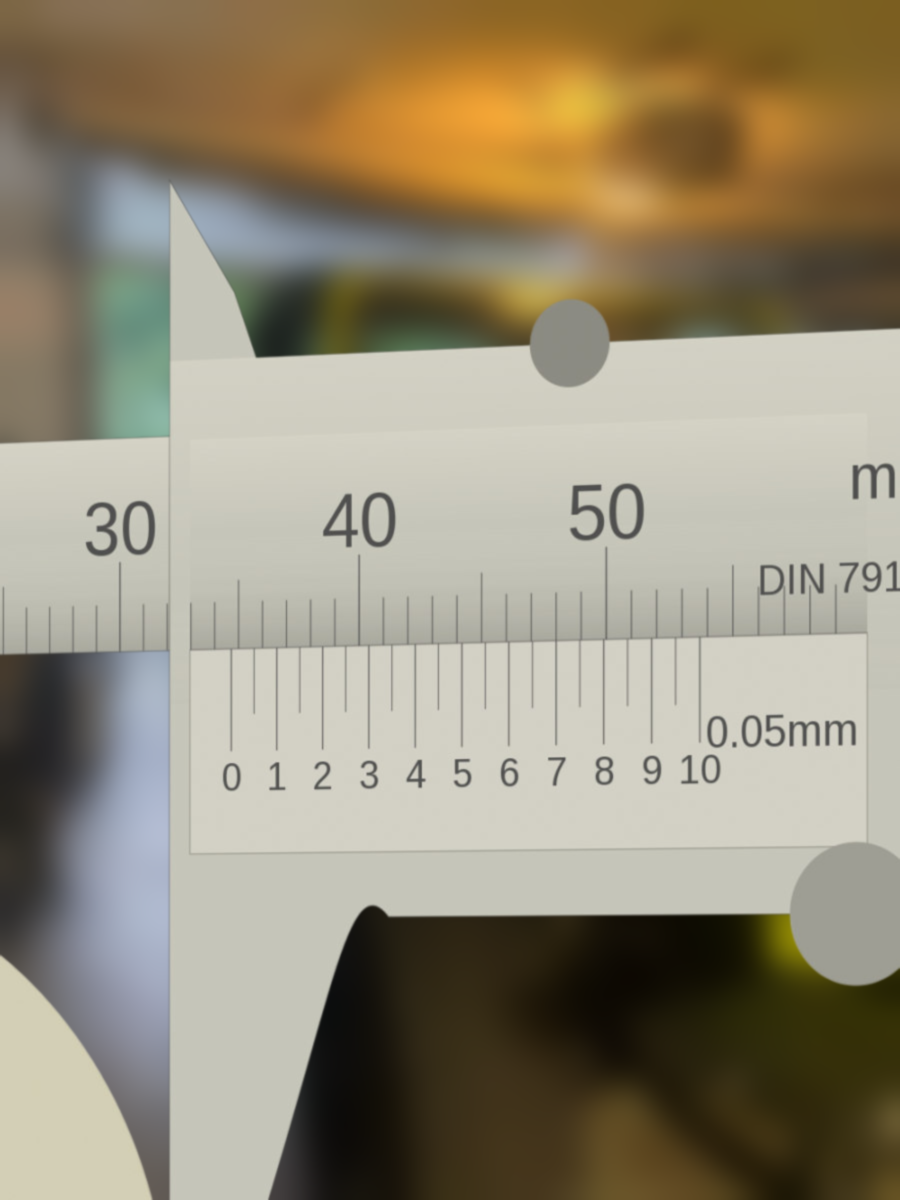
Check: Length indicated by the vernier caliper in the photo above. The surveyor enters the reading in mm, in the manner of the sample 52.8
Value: 34.7
